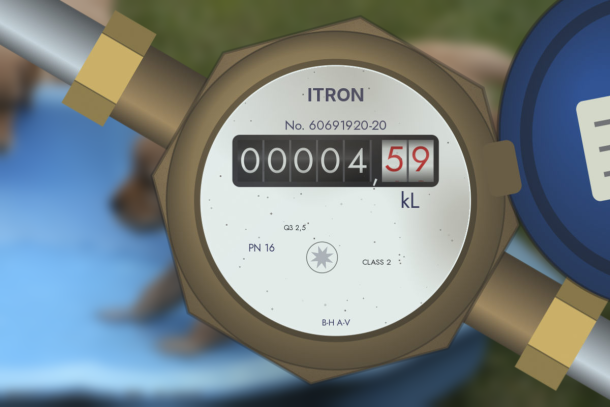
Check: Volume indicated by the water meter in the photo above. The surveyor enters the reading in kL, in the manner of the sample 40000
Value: 4.59
